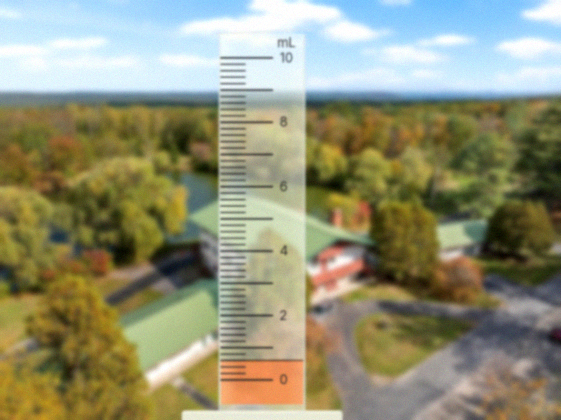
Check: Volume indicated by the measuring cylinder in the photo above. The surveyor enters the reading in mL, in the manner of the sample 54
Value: 0.6
